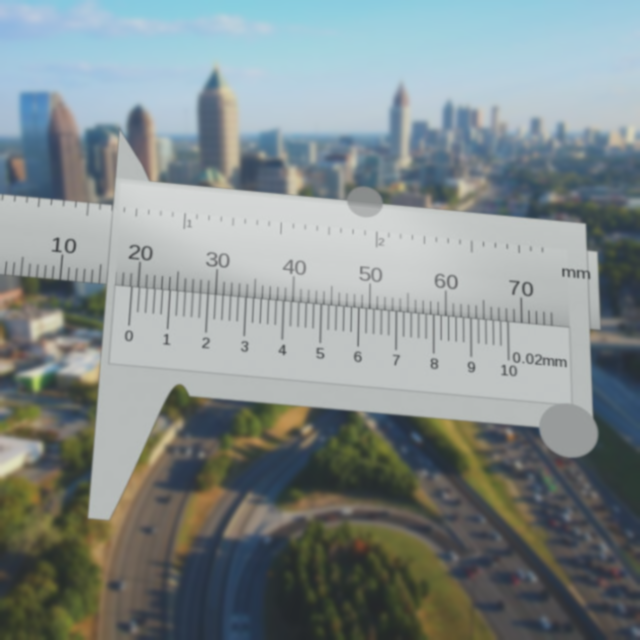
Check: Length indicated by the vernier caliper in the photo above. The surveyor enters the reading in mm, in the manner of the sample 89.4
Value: 19.2
